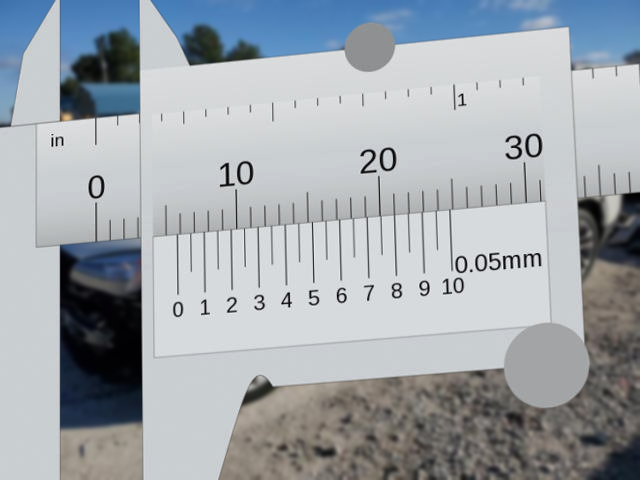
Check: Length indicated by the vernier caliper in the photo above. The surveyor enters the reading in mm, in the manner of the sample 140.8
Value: 5.8
